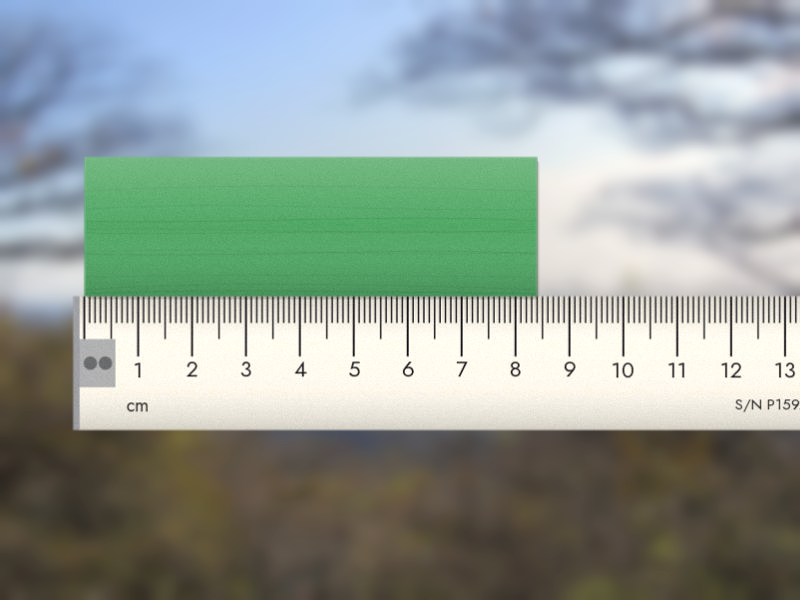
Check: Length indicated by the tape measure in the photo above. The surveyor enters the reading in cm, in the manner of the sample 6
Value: 8.4
